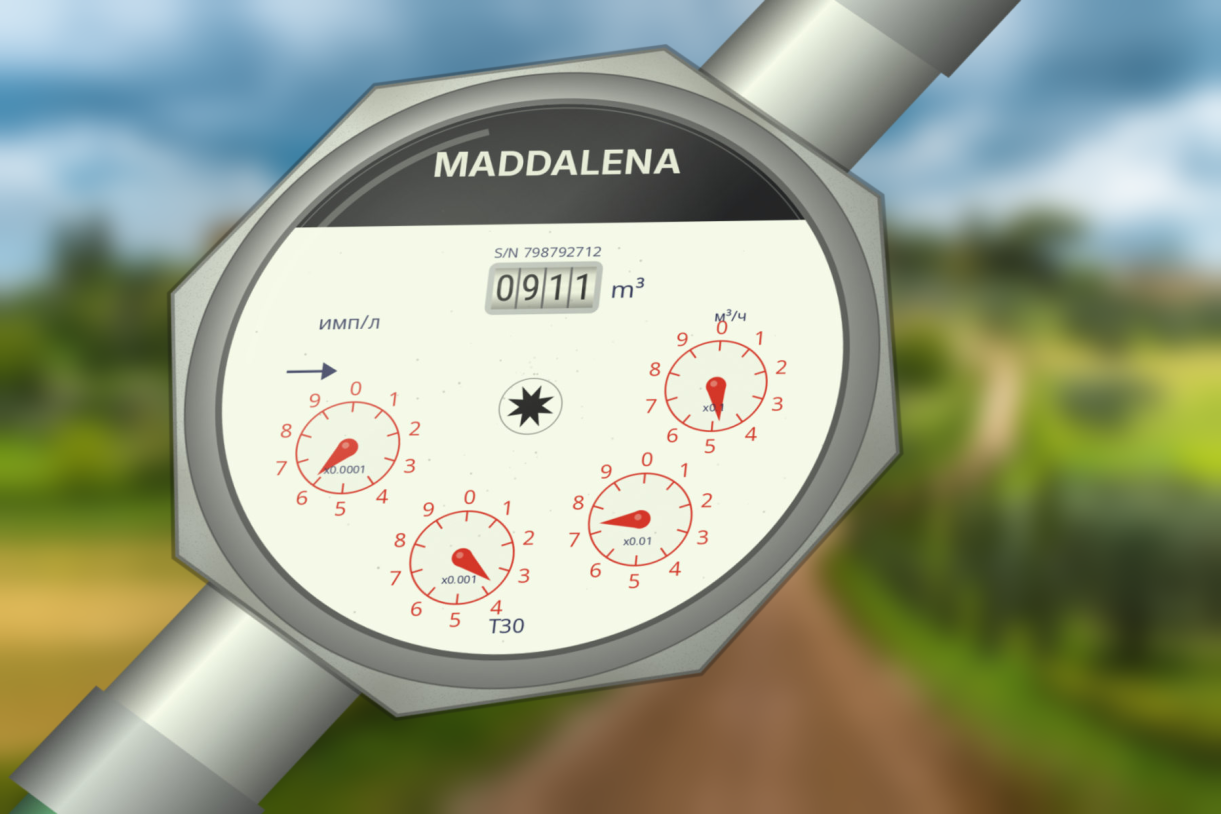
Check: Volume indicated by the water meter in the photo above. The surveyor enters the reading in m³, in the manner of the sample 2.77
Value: 911.4736
